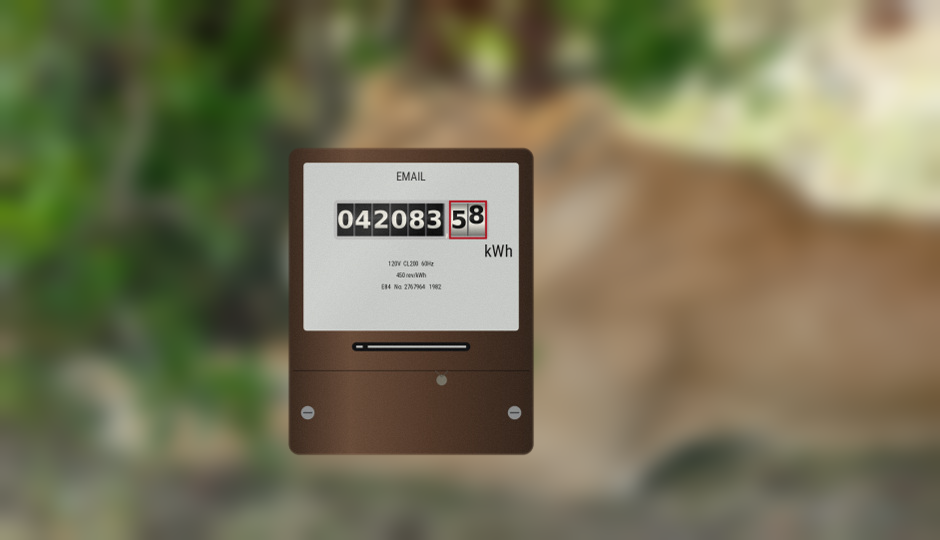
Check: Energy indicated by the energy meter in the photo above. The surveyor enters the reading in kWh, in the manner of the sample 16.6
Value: 42083.58
